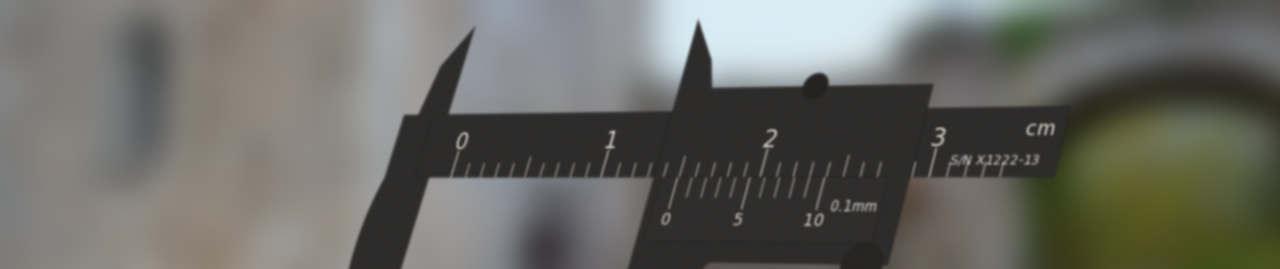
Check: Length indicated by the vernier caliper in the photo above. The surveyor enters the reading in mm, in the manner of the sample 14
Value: 14.9
